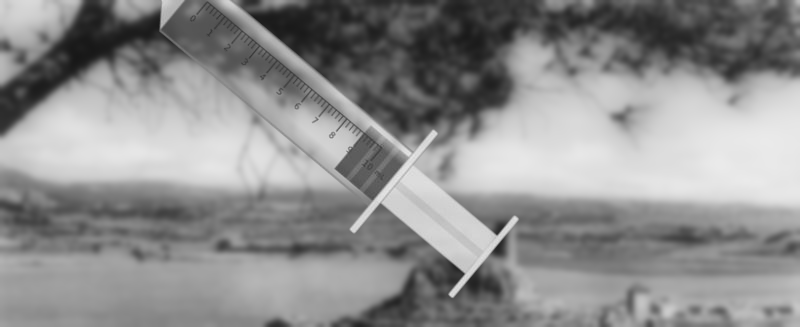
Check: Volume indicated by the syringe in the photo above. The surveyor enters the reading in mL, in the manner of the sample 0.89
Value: 9
